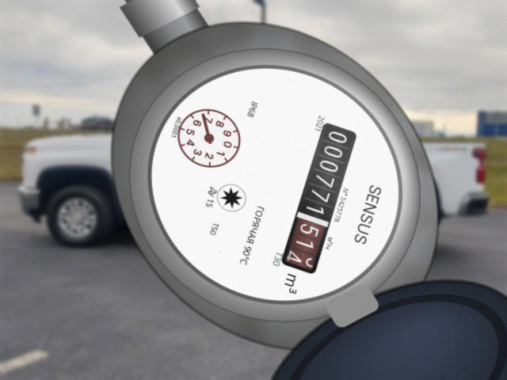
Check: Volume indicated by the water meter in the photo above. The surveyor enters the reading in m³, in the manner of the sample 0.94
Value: 771.5136
